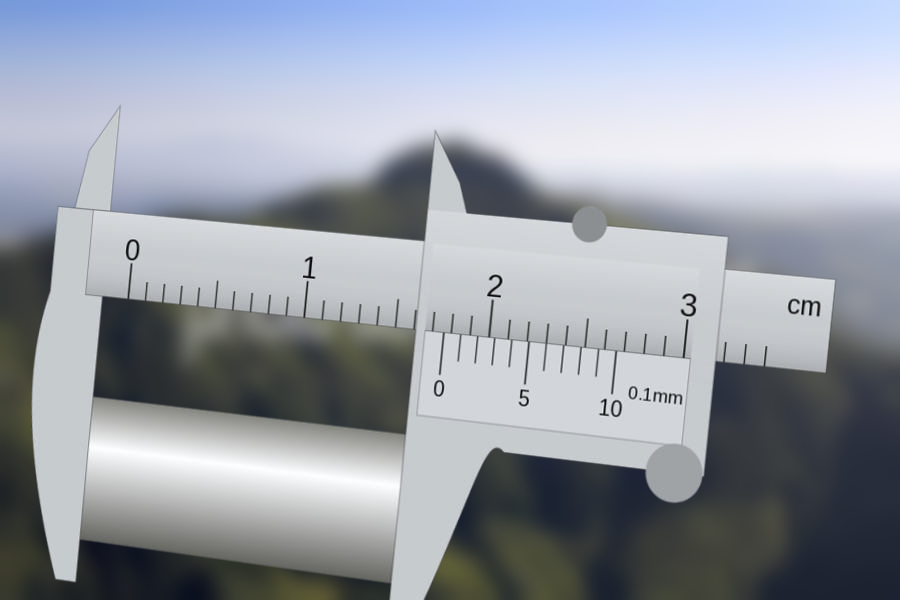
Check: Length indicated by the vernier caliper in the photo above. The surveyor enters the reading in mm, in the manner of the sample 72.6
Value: 17.6
